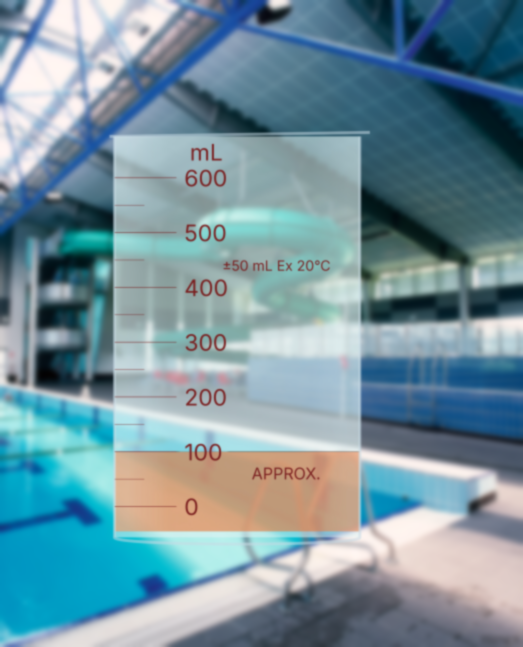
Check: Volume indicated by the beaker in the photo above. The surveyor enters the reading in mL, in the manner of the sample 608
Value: 100
